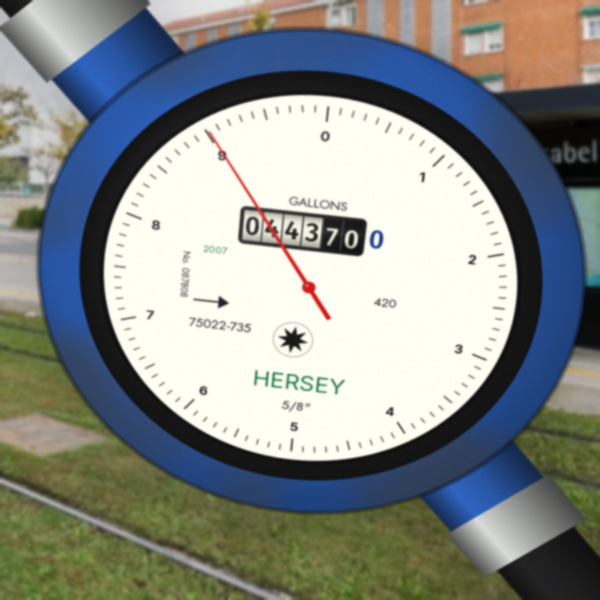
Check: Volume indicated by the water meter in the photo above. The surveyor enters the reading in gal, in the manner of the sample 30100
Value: 443699.0
